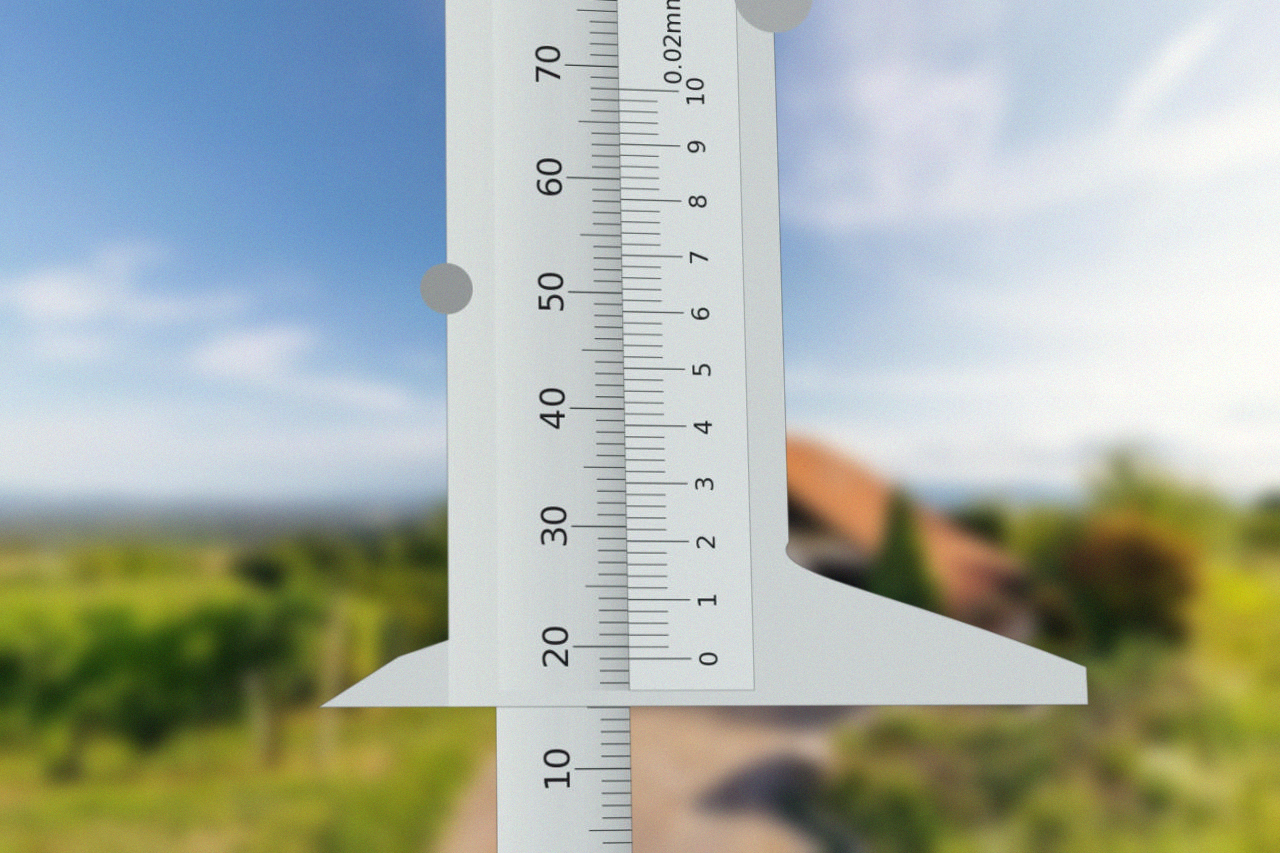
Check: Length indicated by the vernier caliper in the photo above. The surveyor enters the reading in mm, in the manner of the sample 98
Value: 19.0
